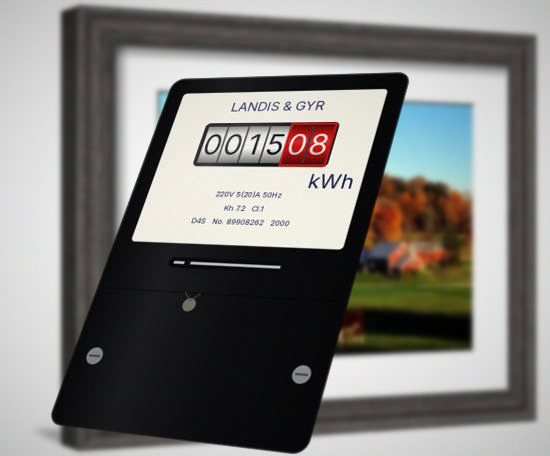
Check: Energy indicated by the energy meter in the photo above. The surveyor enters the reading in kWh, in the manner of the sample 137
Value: 15.08
